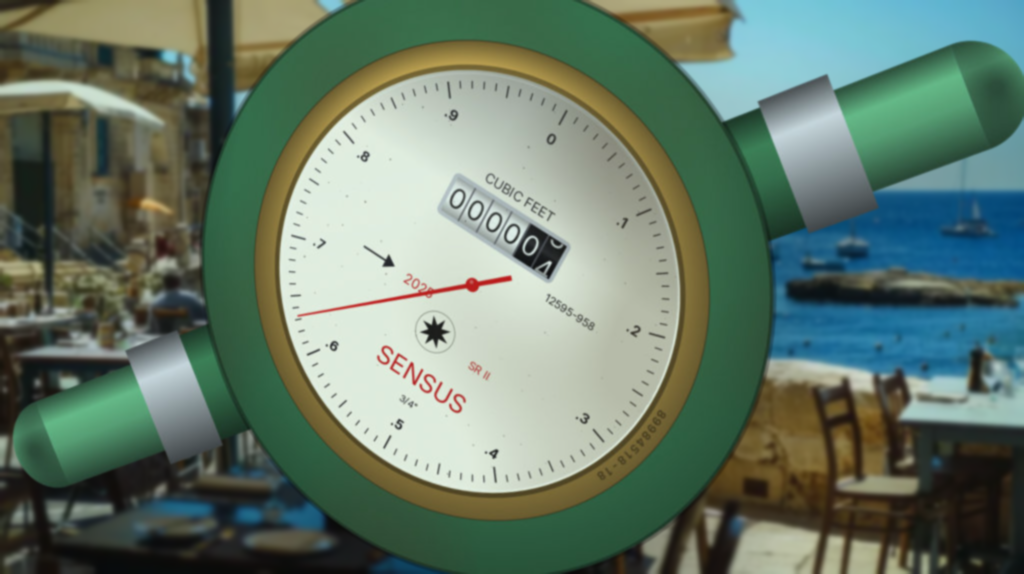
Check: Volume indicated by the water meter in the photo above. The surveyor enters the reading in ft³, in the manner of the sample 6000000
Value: 3.63
